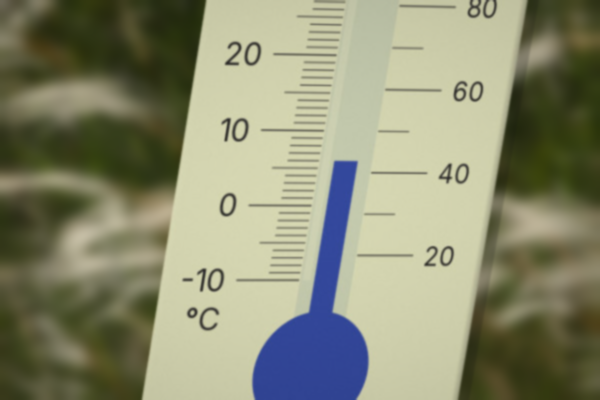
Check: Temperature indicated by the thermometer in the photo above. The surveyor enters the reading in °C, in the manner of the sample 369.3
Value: 6
